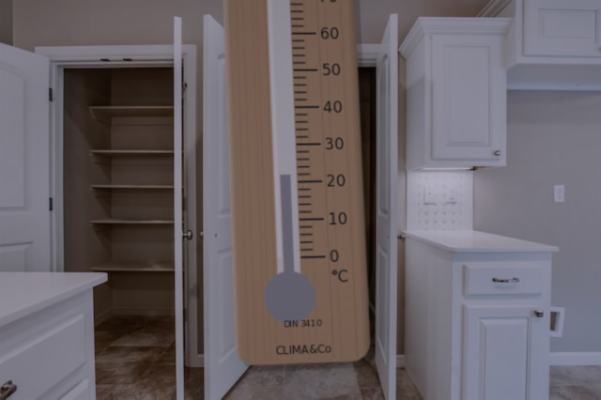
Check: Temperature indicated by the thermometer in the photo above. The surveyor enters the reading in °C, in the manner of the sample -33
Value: 22
